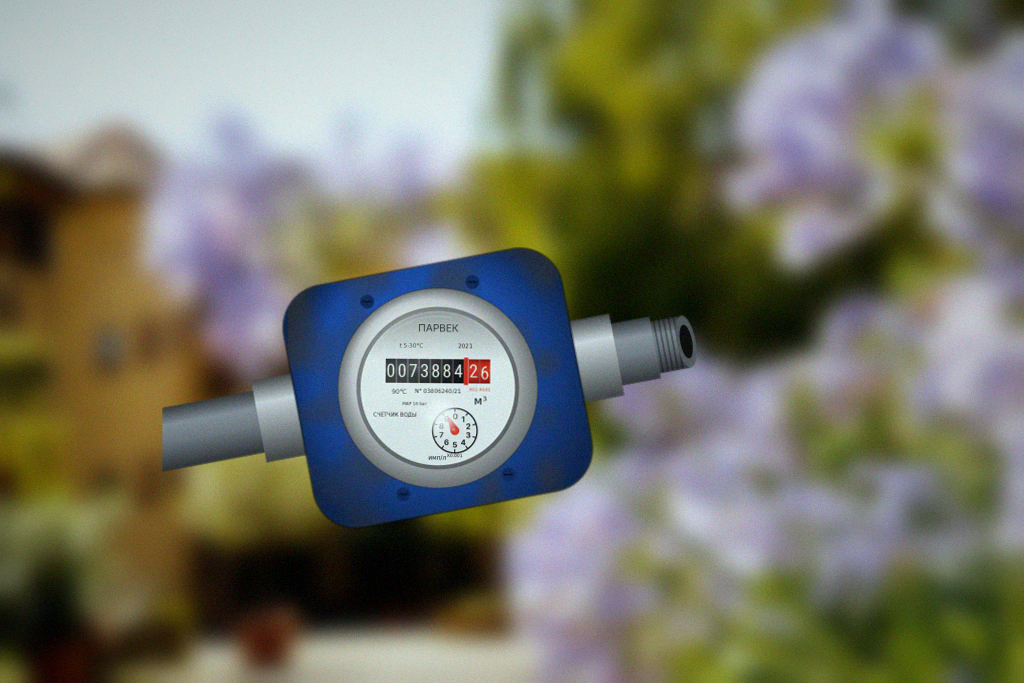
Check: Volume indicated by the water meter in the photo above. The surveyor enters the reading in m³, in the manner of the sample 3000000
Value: 73884.259
